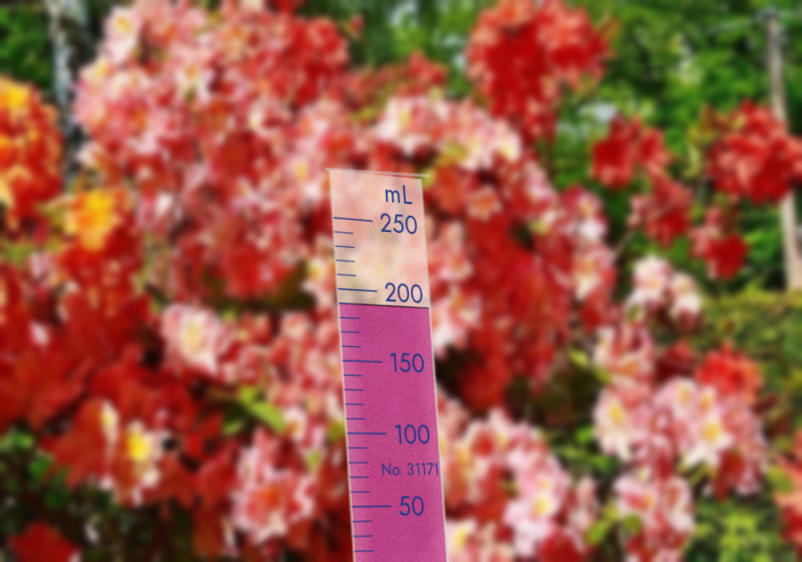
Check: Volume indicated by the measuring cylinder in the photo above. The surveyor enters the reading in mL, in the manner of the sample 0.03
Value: 190
